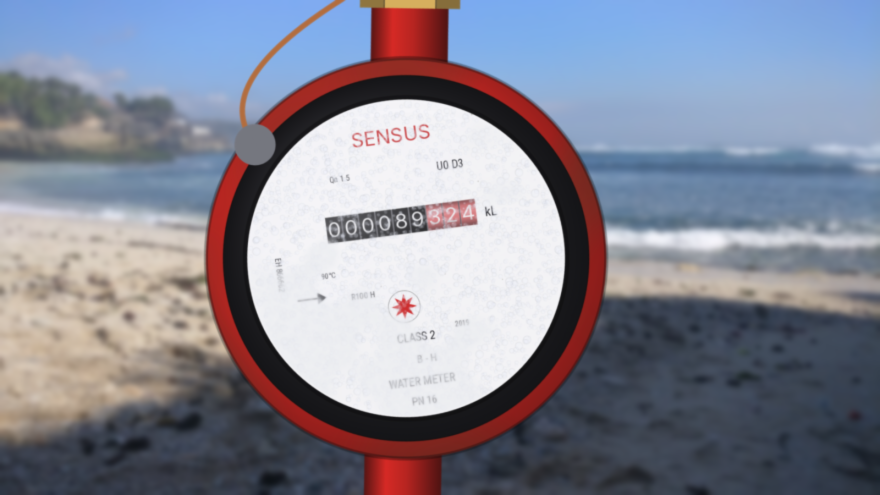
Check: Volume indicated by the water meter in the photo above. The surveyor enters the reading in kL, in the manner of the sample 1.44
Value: 89.324
